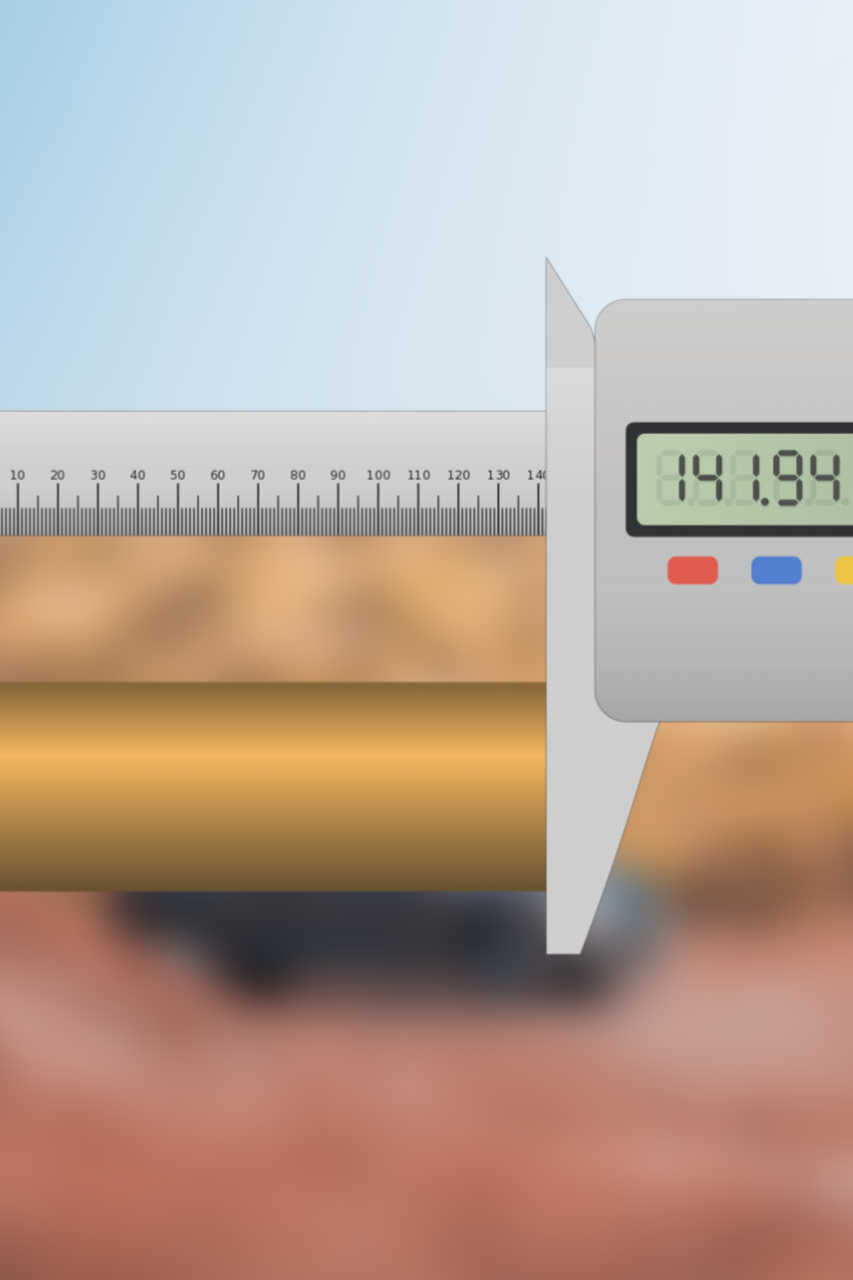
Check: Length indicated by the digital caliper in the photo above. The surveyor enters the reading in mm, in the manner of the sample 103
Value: 141.94
